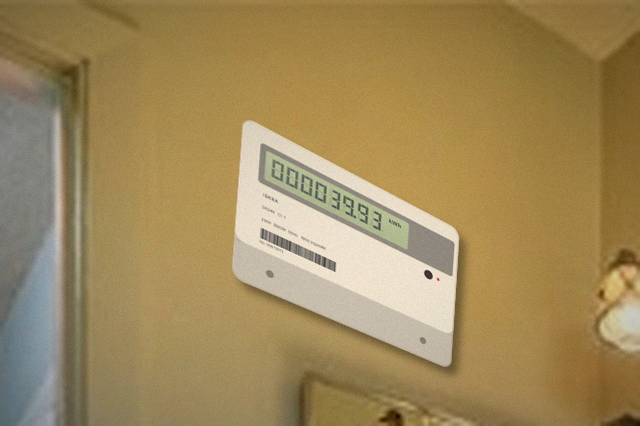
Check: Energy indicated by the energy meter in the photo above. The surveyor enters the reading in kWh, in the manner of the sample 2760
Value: 39.93
